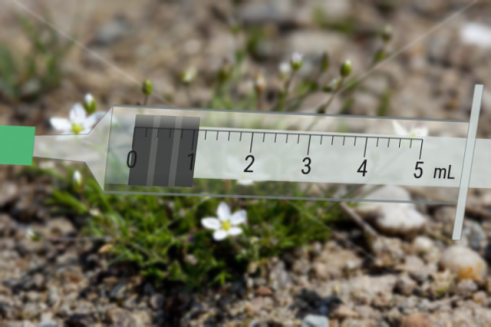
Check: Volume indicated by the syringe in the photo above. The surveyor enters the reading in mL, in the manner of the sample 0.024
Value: 0
